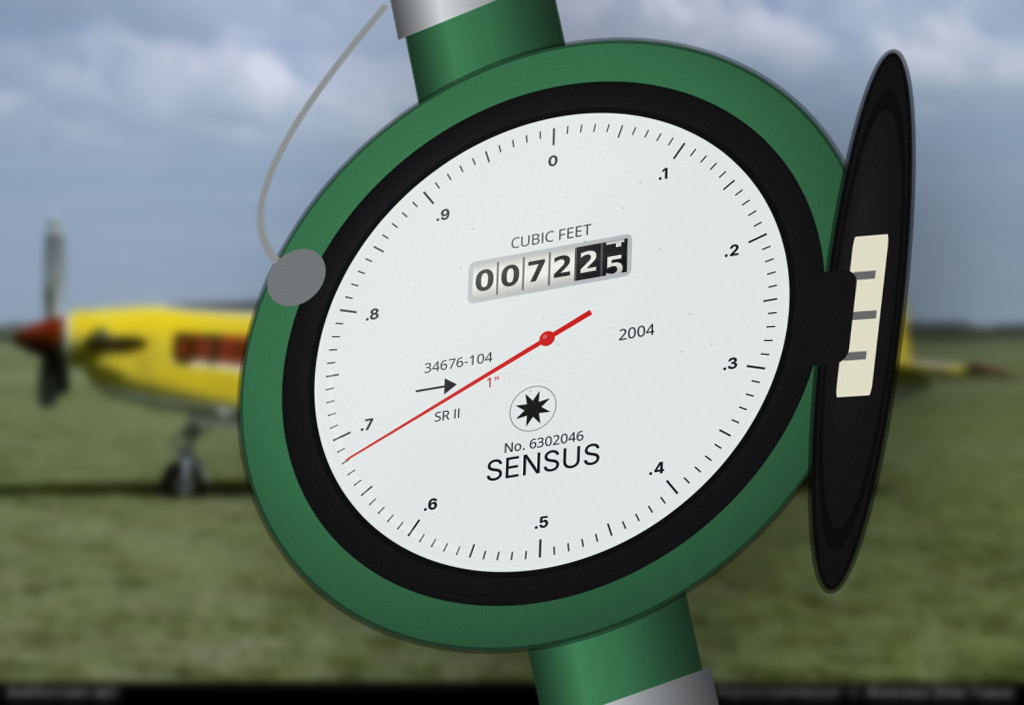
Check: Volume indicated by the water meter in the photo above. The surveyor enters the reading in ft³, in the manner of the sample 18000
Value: 7224.68
